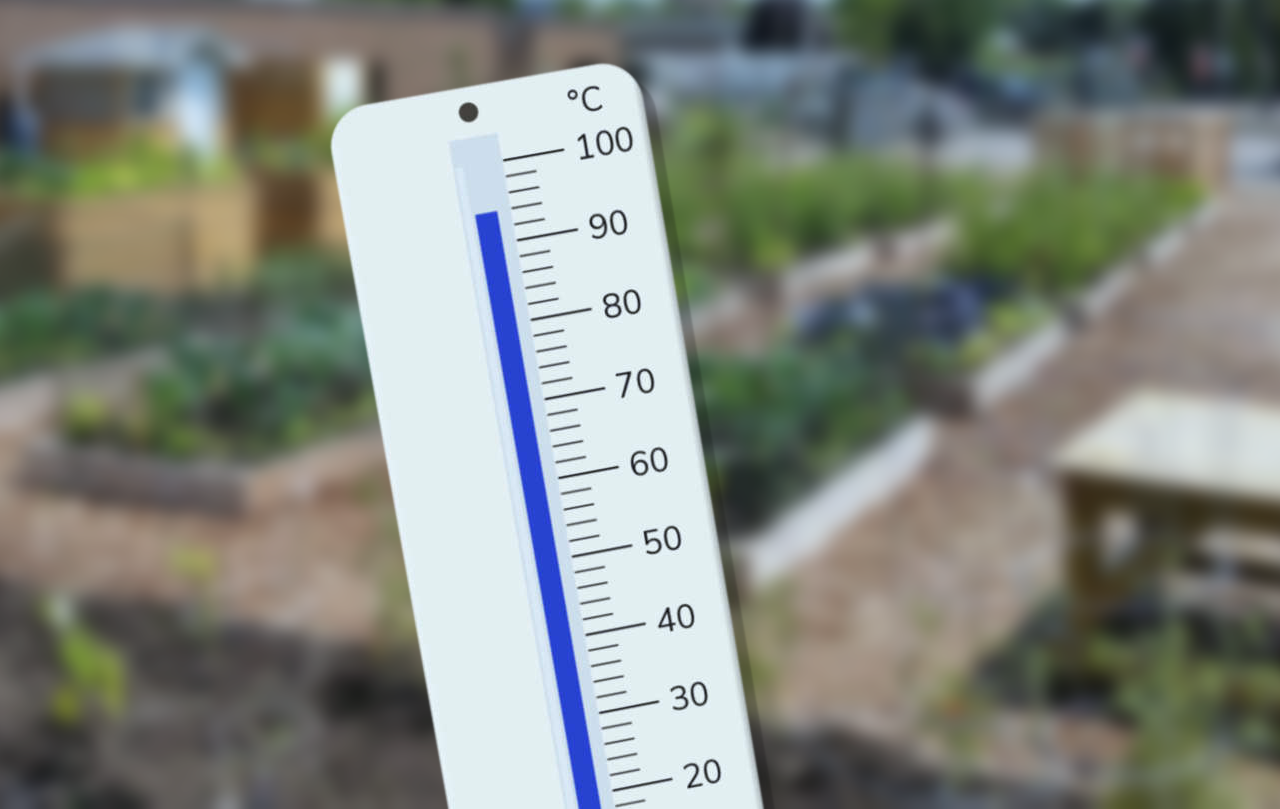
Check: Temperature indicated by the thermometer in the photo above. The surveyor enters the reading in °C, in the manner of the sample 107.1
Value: 94
